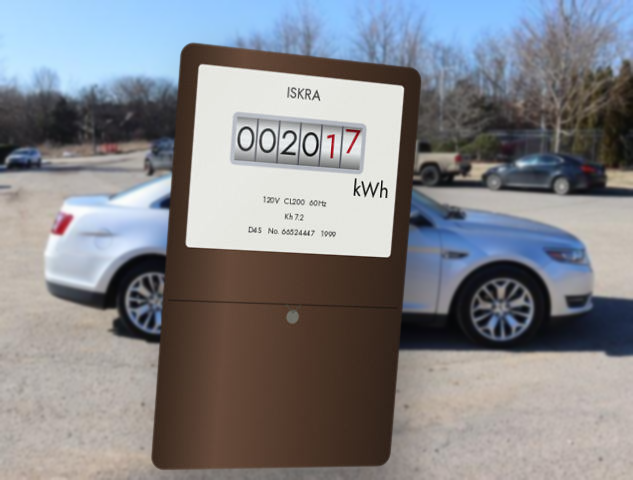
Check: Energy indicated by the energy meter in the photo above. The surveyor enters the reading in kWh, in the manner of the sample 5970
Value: 20.17
